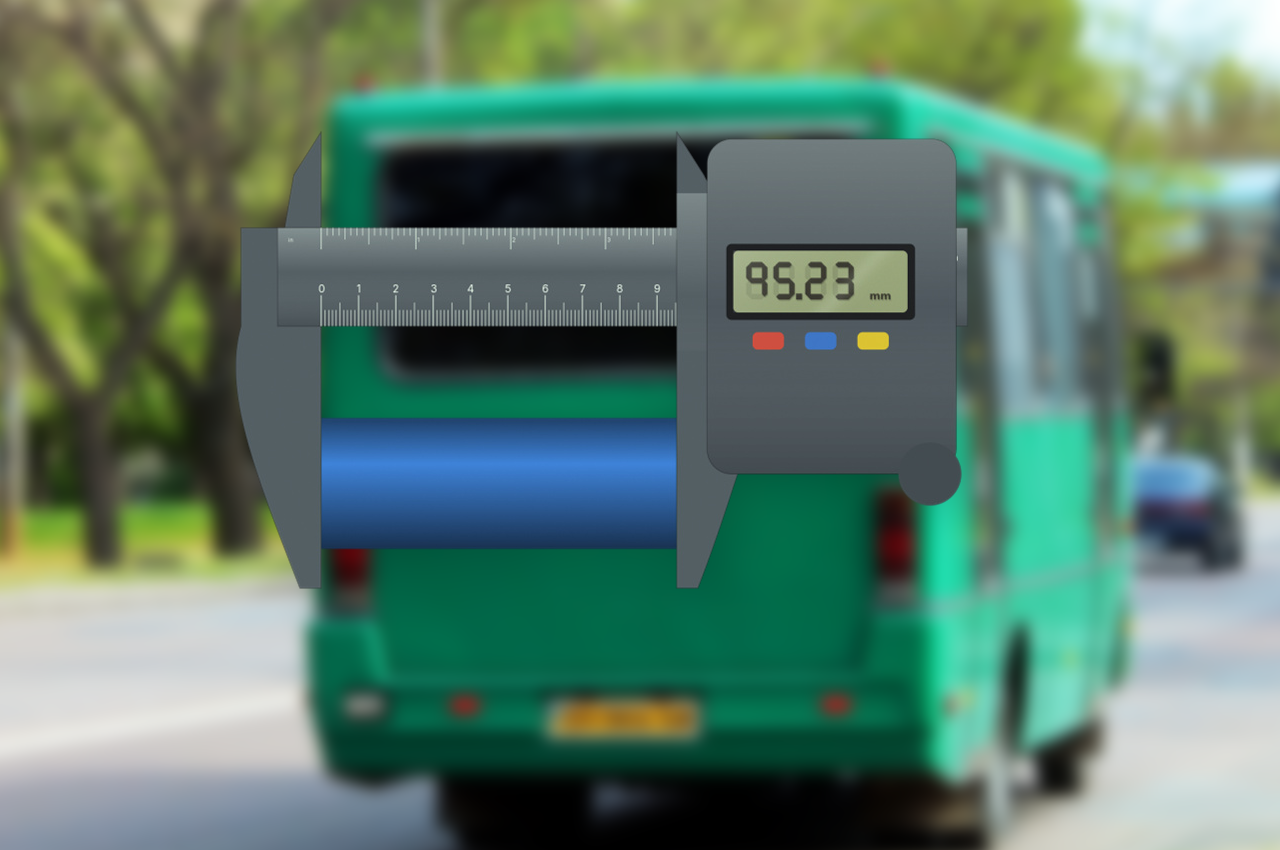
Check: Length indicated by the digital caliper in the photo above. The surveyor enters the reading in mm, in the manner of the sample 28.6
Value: 95.23
